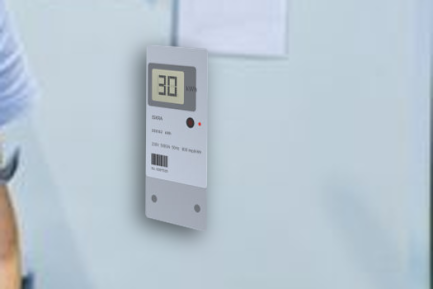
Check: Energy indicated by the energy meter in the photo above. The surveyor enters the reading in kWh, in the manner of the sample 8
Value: 30
